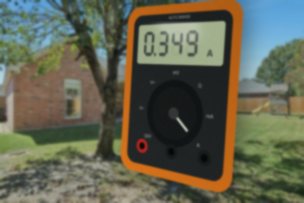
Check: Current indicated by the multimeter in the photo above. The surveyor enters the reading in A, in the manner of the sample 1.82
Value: 0.349
